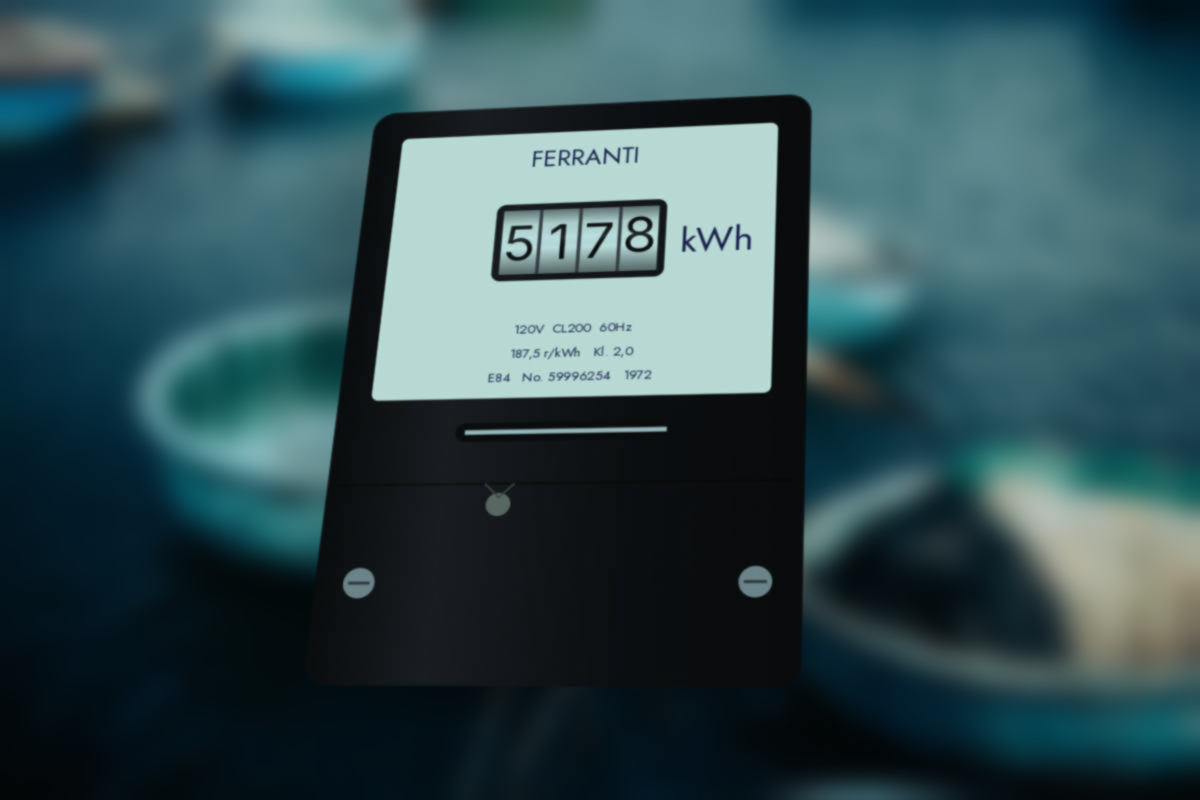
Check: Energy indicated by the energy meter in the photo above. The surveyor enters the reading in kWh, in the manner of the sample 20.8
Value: 5178
